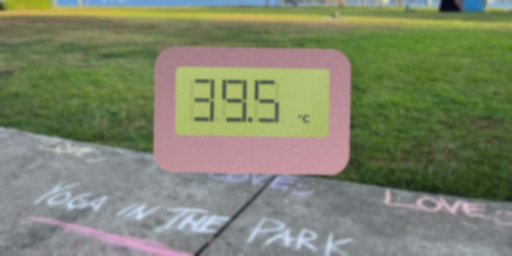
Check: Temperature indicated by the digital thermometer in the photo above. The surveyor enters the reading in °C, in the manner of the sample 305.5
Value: 39.5
